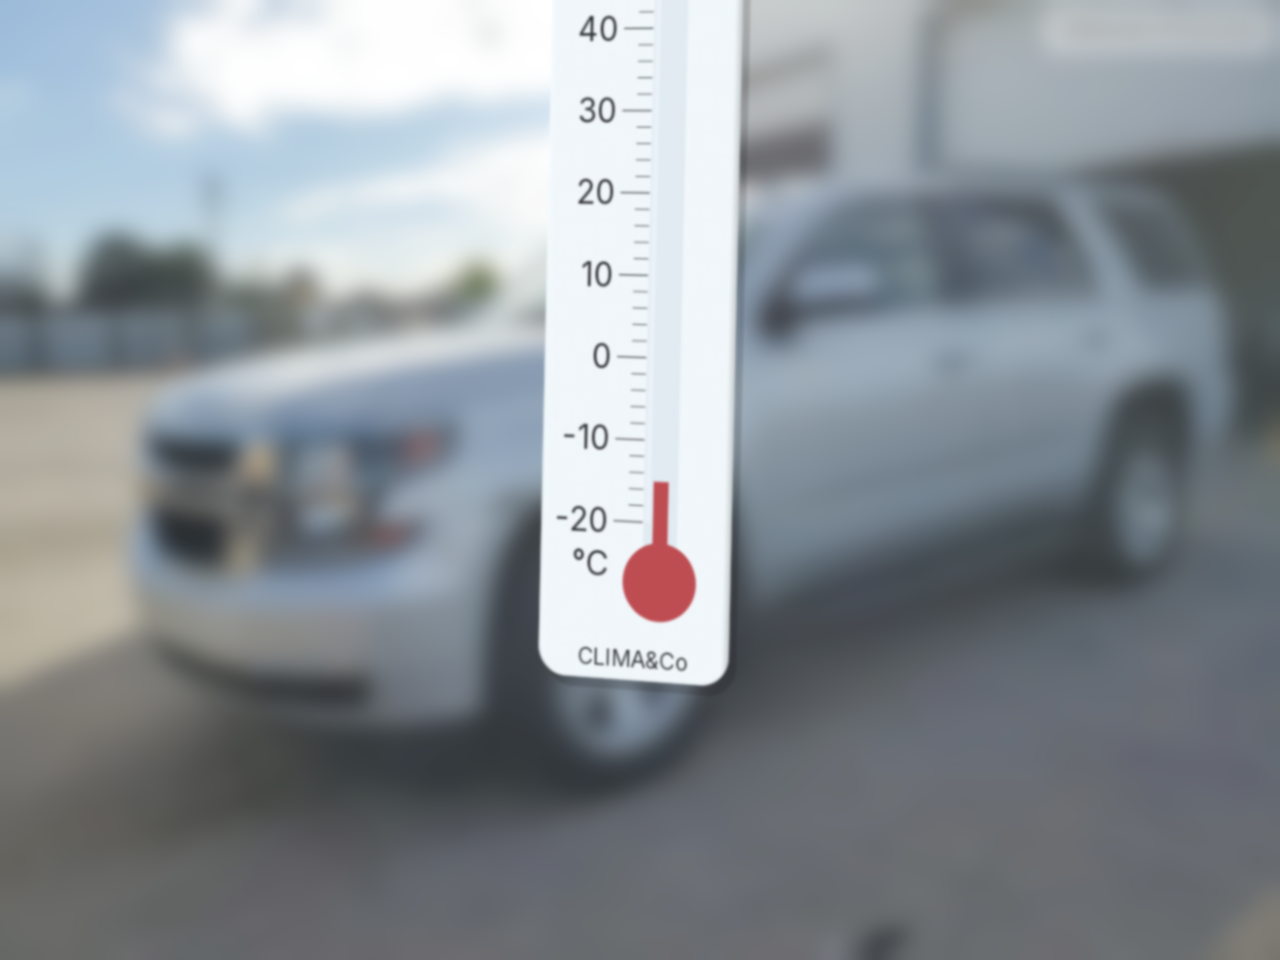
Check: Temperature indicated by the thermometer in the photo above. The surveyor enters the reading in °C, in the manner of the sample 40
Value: -15
